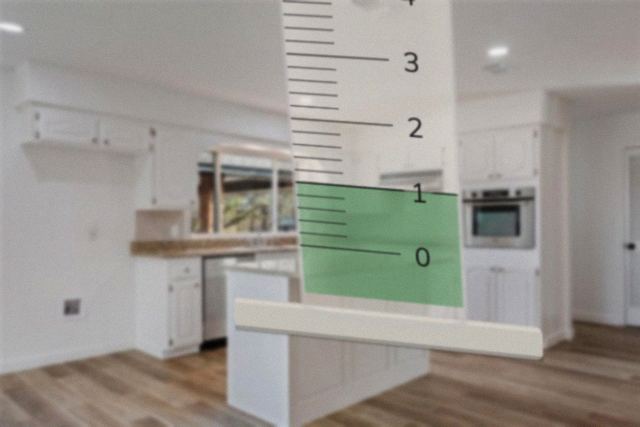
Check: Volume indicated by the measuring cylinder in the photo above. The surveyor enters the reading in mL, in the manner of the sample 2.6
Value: 1
